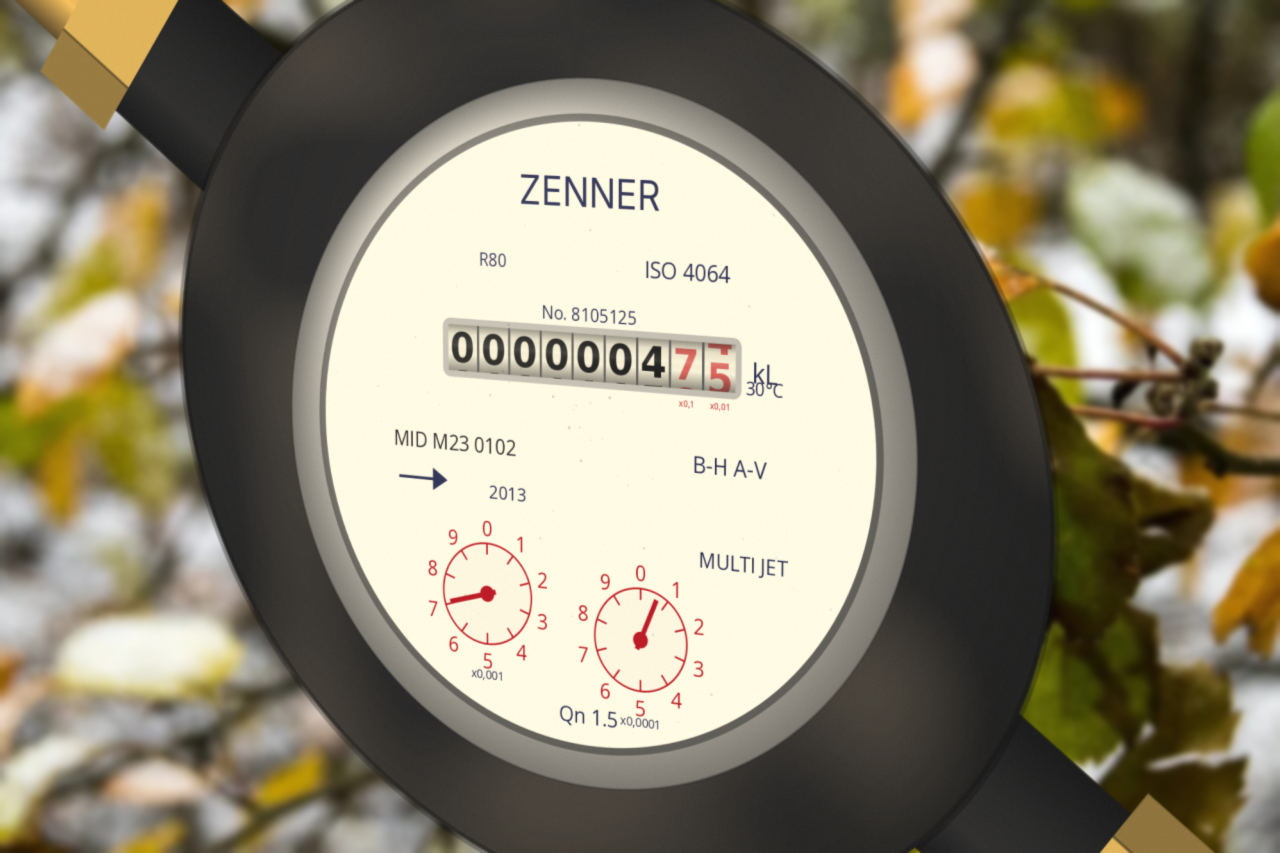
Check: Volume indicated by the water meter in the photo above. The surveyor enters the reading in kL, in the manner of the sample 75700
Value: 4.7470
